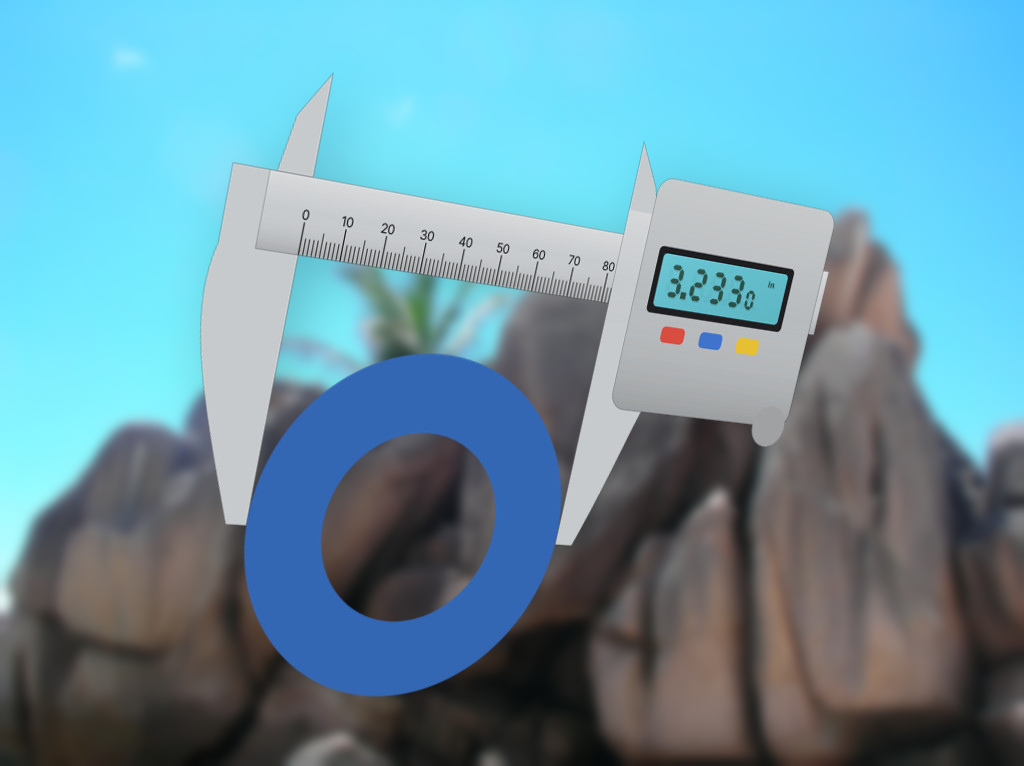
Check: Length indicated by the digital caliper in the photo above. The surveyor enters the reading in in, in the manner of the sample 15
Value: 3.2330
